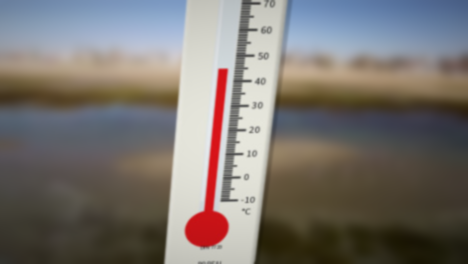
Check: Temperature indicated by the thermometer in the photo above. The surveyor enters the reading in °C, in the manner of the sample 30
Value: 45
